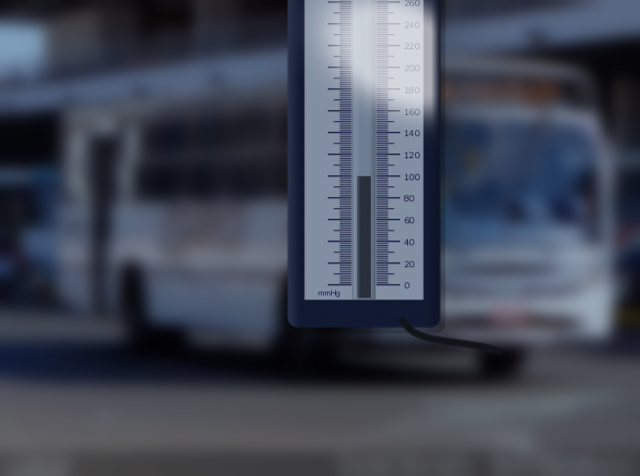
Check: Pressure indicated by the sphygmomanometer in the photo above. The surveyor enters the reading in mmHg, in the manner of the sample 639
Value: 100
